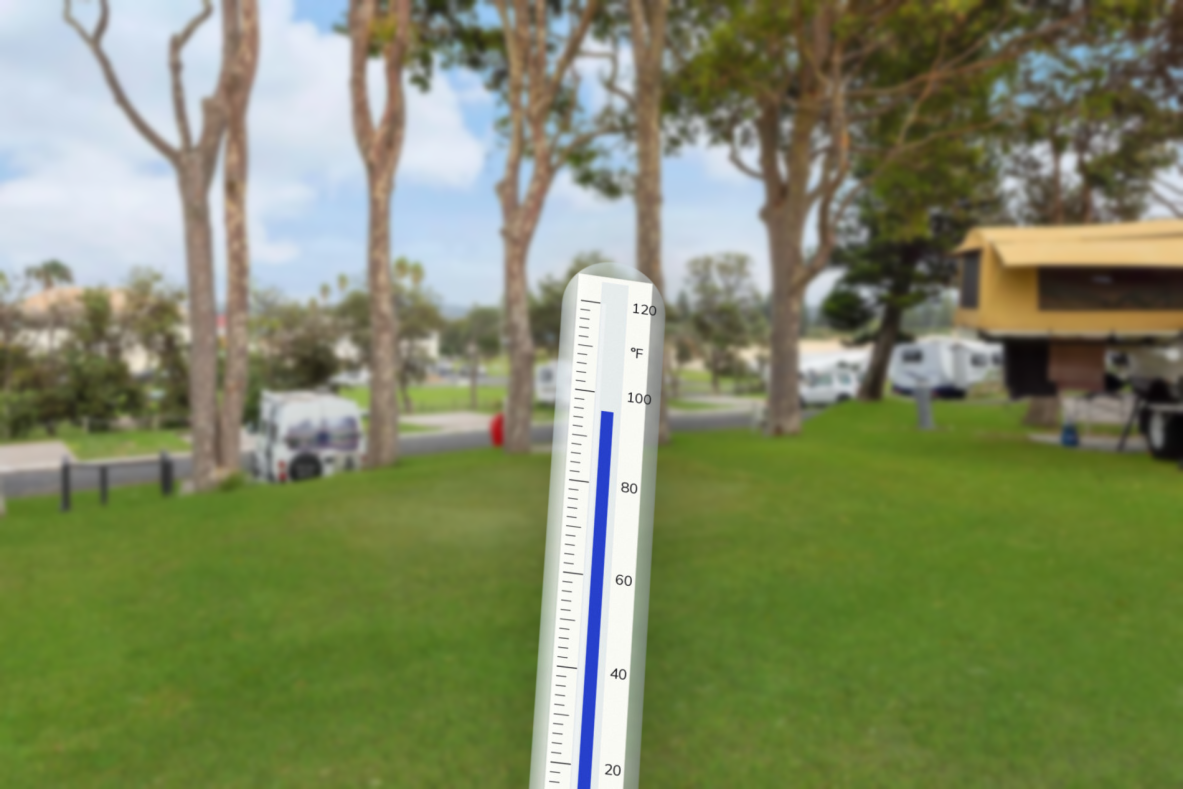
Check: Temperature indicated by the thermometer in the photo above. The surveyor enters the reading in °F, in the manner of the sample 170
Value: 96
